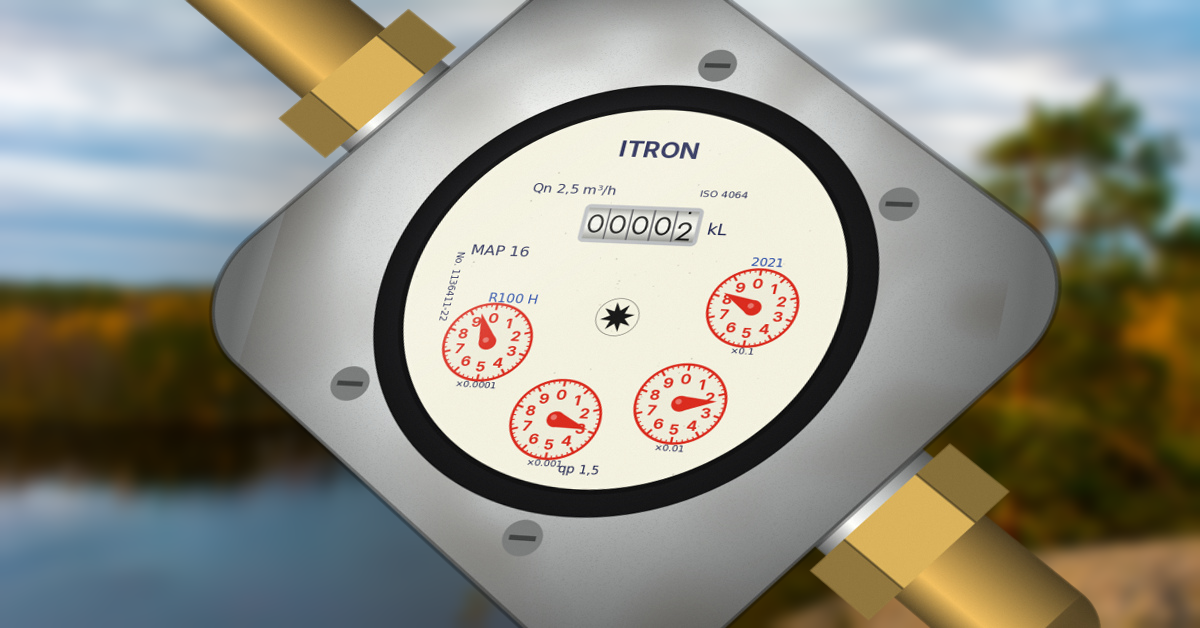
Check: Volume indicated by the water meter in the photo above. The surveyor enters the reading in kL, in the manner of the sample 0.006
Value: 1.8229
